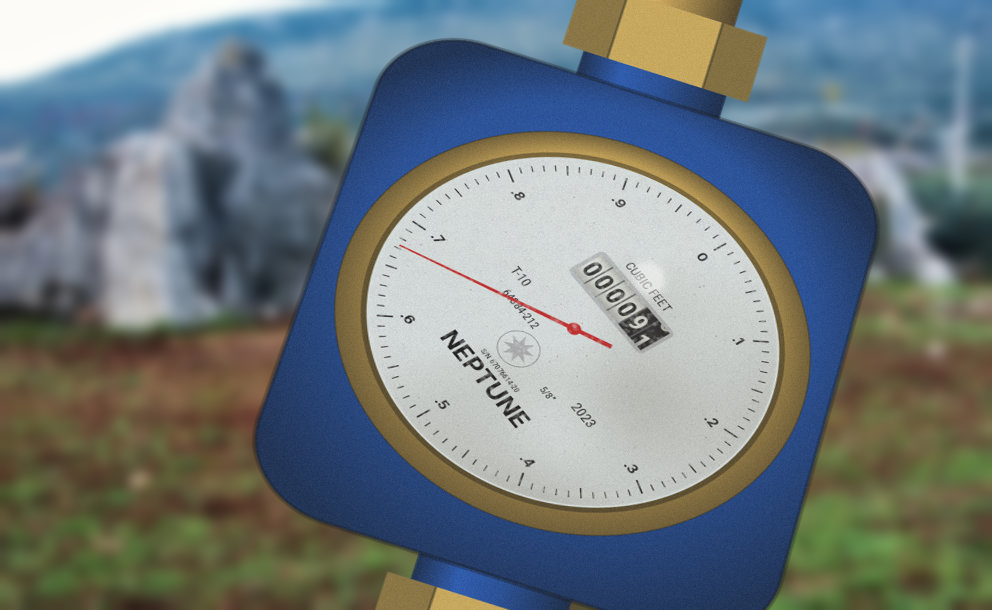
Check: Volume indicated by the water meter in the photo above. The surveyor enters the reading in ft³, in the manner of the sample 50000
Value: 90.67
